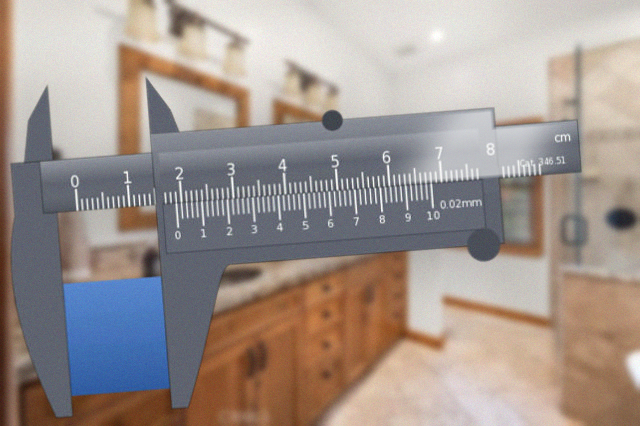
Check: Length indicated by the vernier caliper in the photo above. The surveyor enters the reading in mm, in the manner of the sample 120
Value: 19.0
